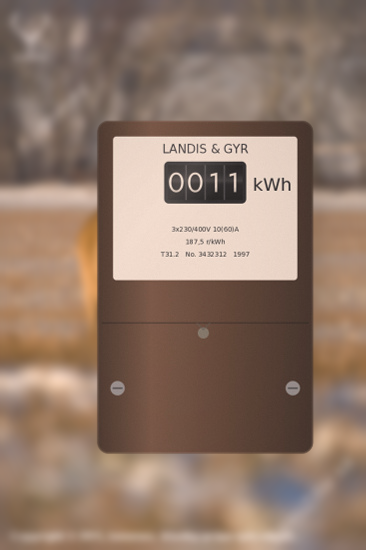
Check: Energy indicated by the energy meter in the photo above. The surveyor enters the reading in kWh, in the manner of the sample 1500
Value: 11
